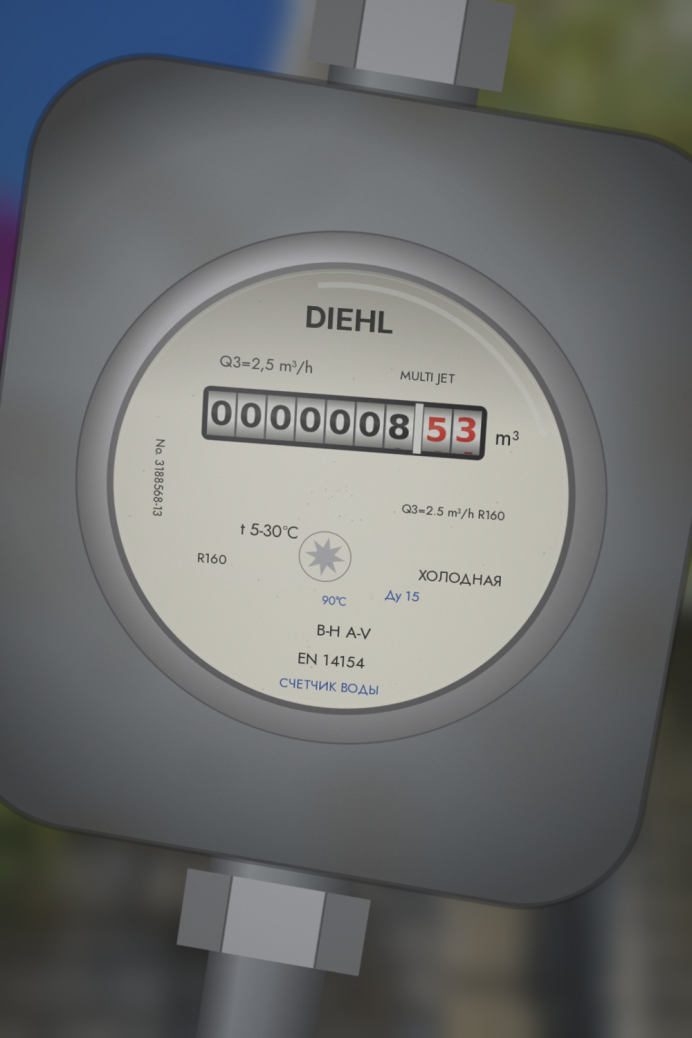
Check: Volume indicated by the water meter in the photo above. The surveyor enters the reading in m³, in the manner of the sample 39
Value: 8.53
